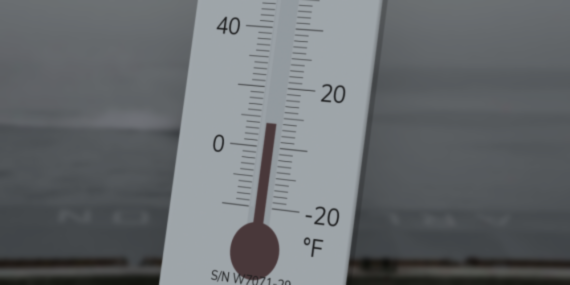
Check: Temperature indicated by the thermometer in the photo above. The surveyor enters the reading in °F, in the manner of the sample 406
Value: 8
